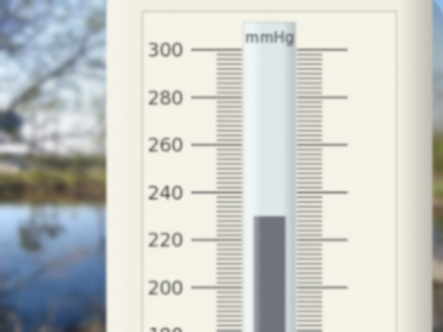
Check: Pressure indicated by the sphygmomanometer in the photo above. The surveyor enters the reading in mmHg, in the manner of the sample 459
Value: 230
